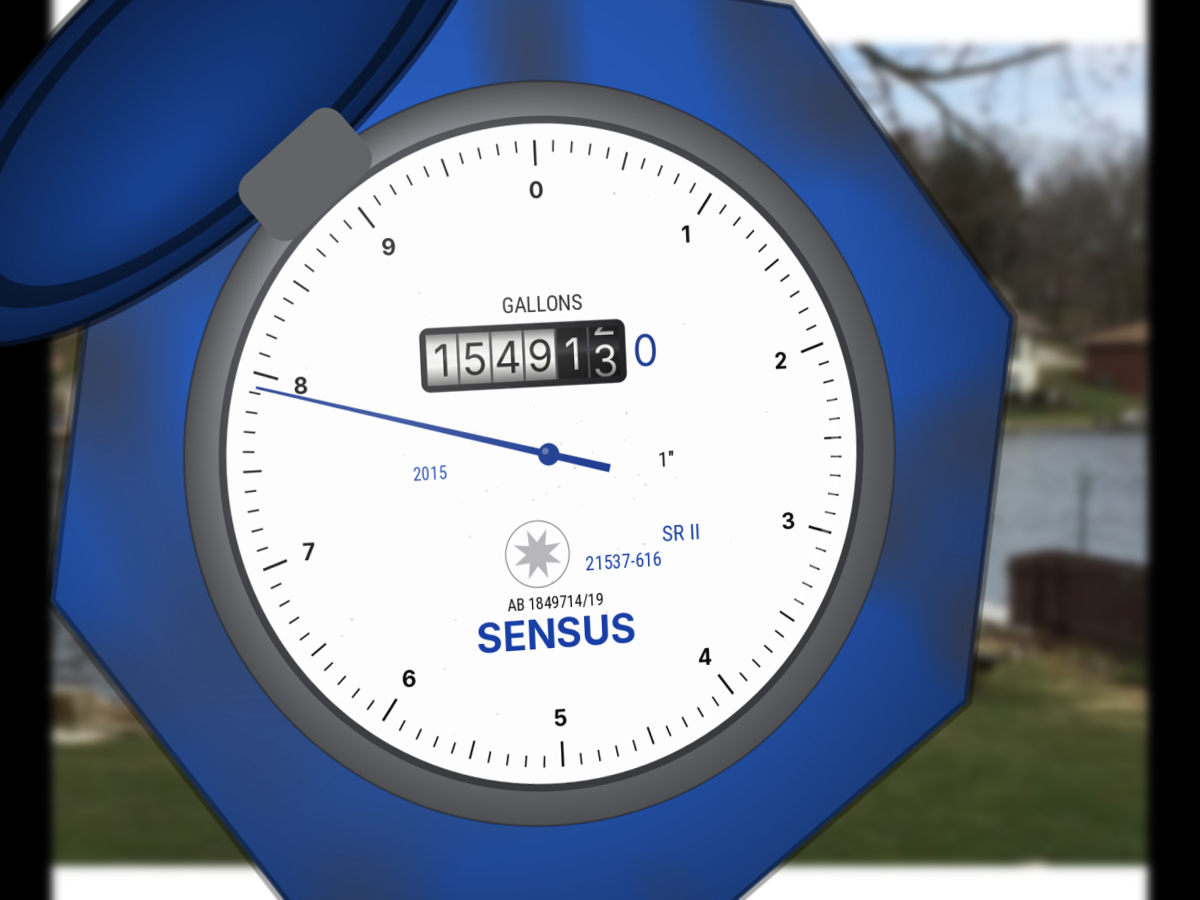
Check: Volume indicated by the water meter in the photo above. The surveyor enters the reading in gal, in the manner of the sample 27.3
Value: 1549127.9
